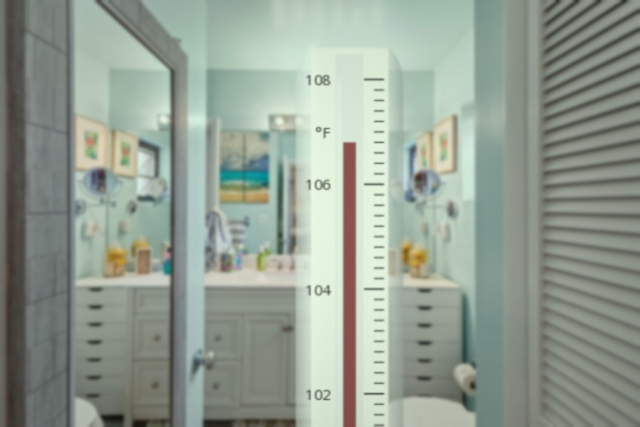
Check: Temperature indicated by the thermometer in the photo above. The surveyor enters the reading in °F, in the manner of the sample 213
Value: 106.8
